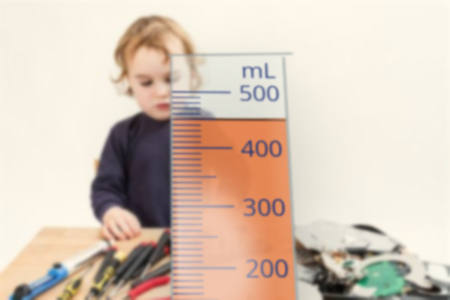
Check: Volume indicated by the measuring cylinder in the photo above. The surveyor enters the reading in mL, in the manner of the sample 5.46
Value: 450
